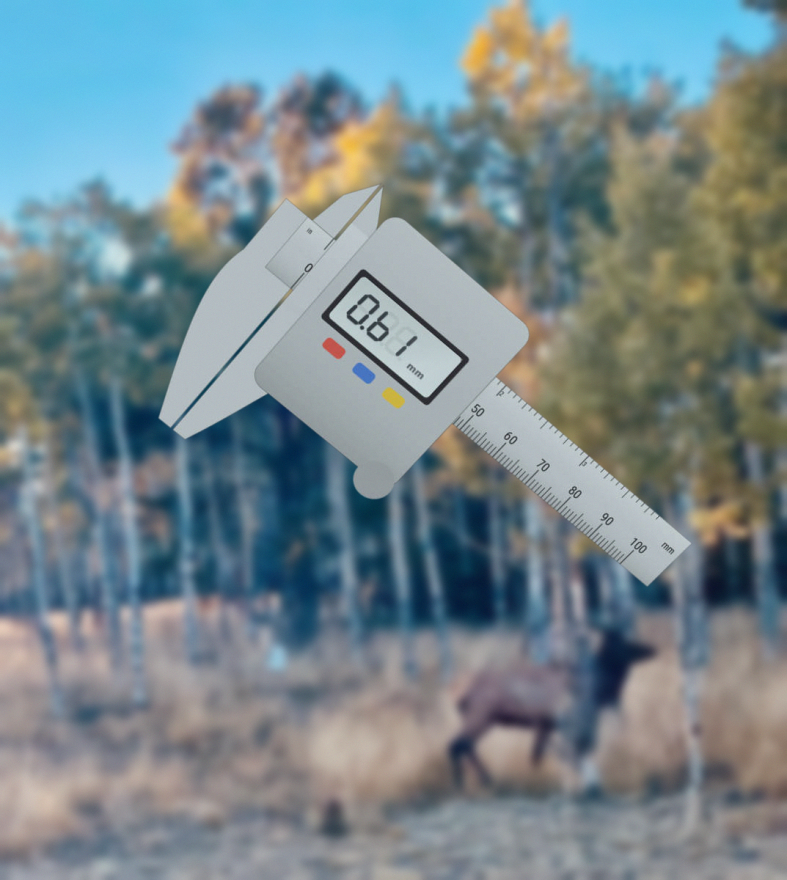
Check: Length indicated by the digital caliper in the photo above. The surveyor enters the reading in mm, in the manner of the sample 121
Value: 0.61
